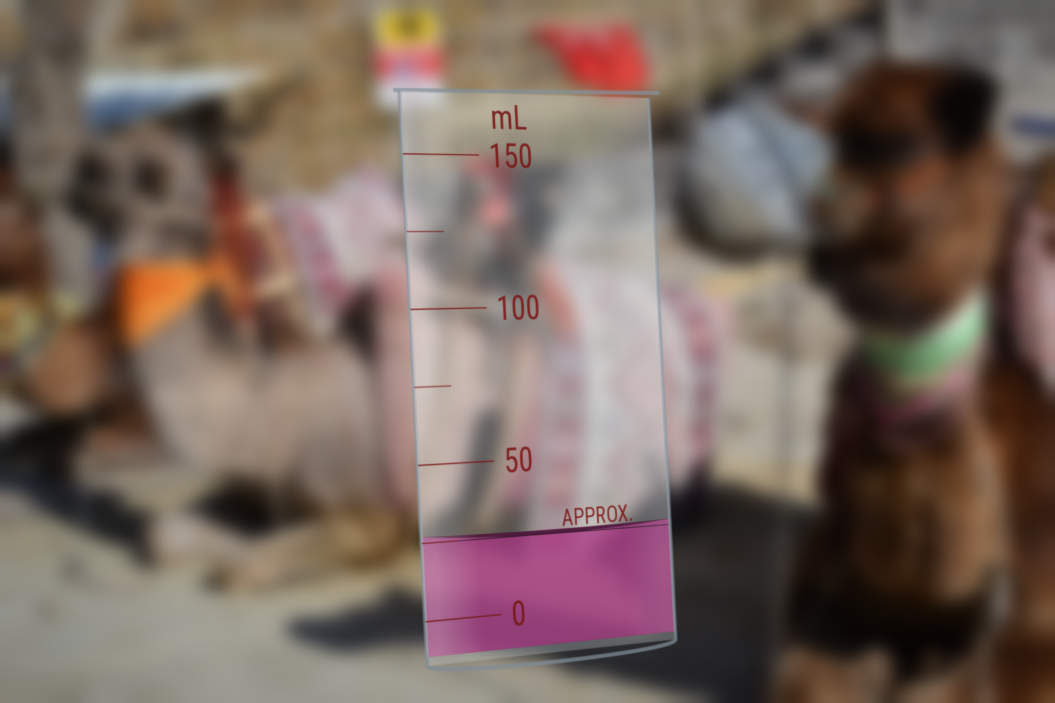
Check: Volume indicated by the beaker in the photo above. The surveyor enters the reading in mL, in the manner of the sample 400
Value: 25
